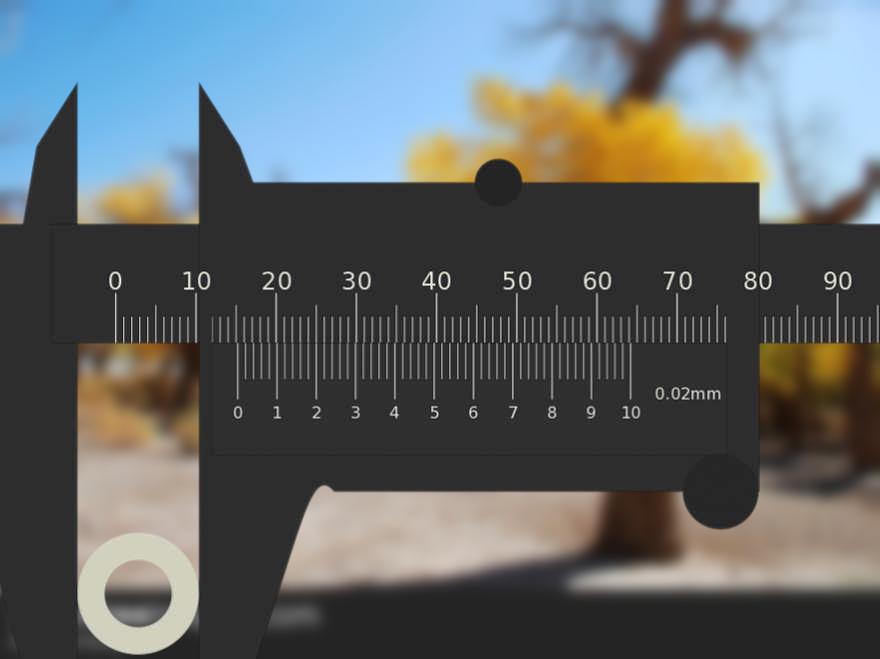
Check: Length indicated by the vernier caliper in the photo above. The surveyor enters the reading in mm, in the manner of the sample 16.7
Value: 15.2
